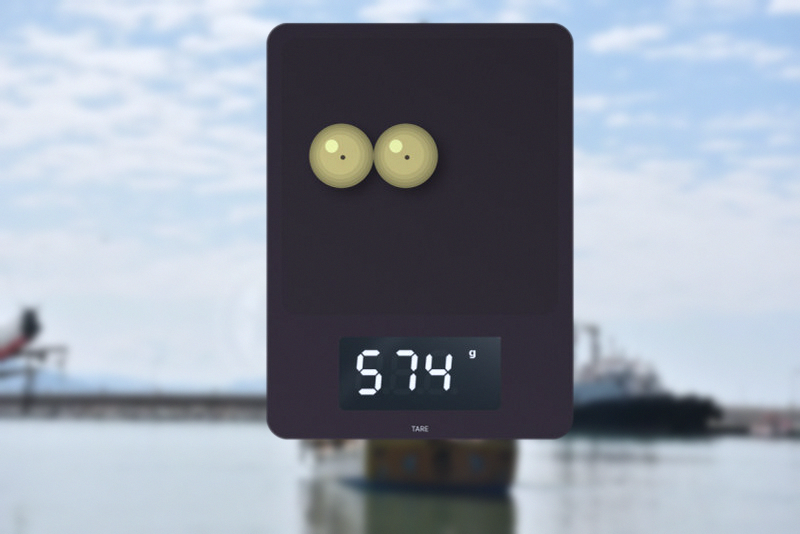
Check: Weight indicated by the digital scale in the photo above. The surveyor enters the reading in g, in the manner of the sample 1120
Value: 574
